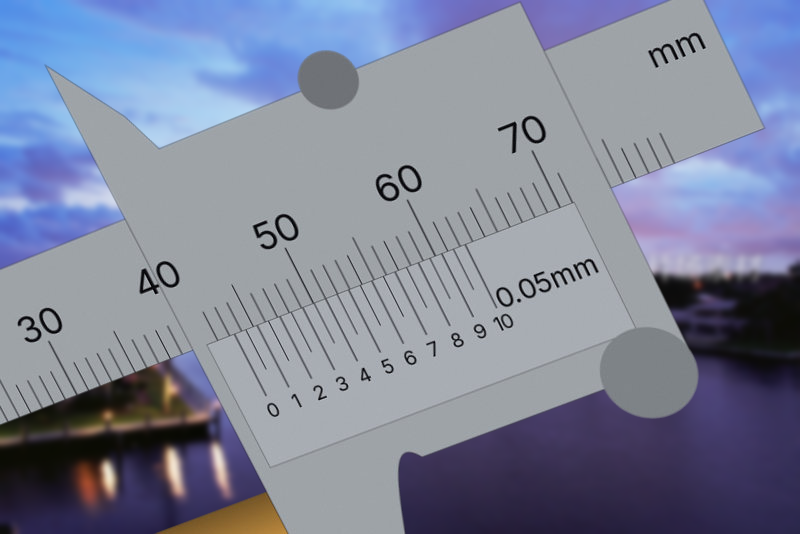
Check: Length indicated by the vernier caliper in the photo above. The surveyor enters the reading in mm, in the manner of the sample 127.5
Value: 43.4
